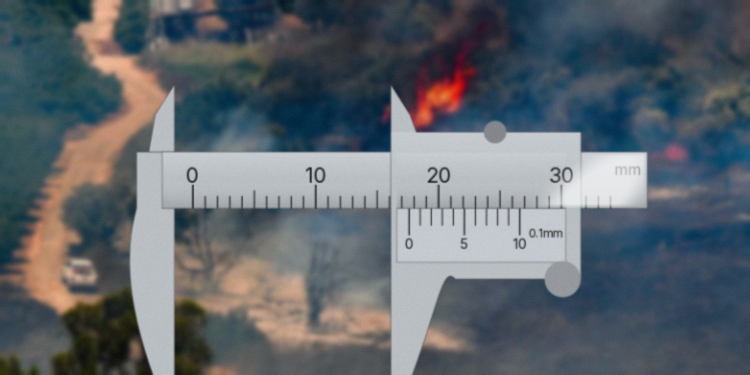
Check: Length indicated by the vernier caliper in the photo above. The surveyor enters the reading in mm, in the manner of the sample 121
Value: 17.6
